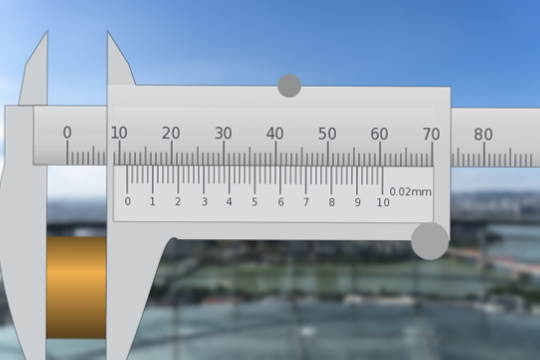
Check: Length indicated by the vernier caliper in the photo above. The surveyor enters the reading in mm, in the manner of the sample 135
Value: 11.5
